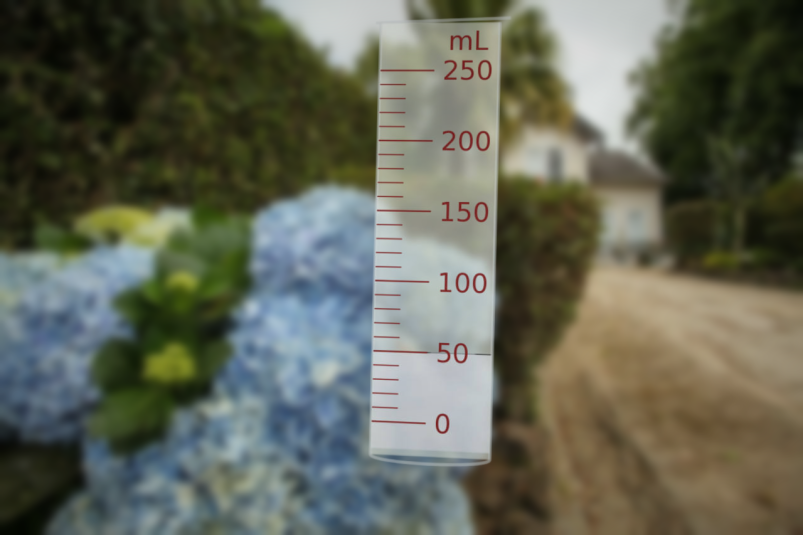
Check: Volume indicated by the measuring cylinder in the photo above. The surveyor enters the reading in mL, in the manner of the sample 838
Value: 50
